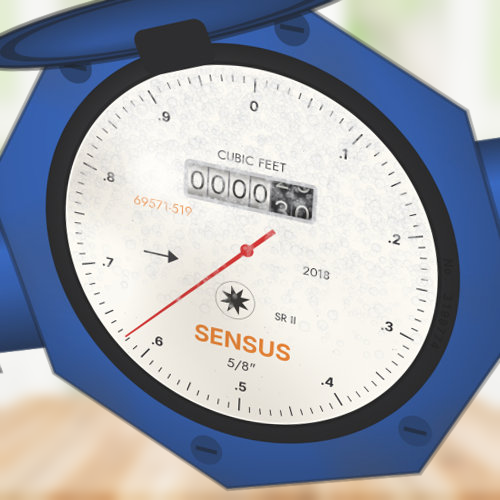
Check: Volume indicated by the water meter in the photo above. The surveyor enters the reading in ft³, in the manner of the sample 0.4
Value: 29.62
